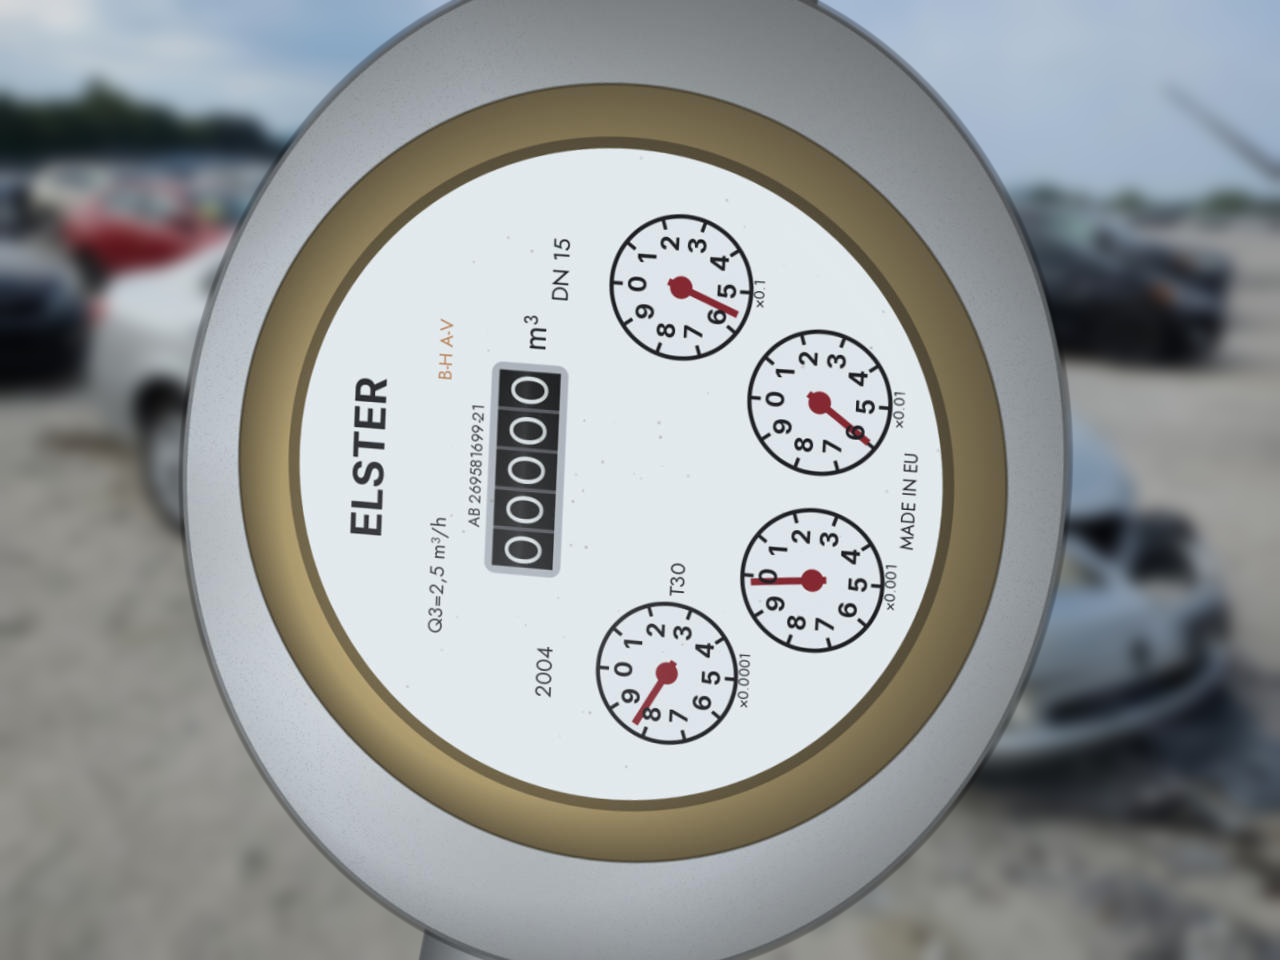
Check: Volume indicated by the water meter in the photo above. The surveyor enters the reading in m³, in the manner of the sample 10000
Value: 0.5598
